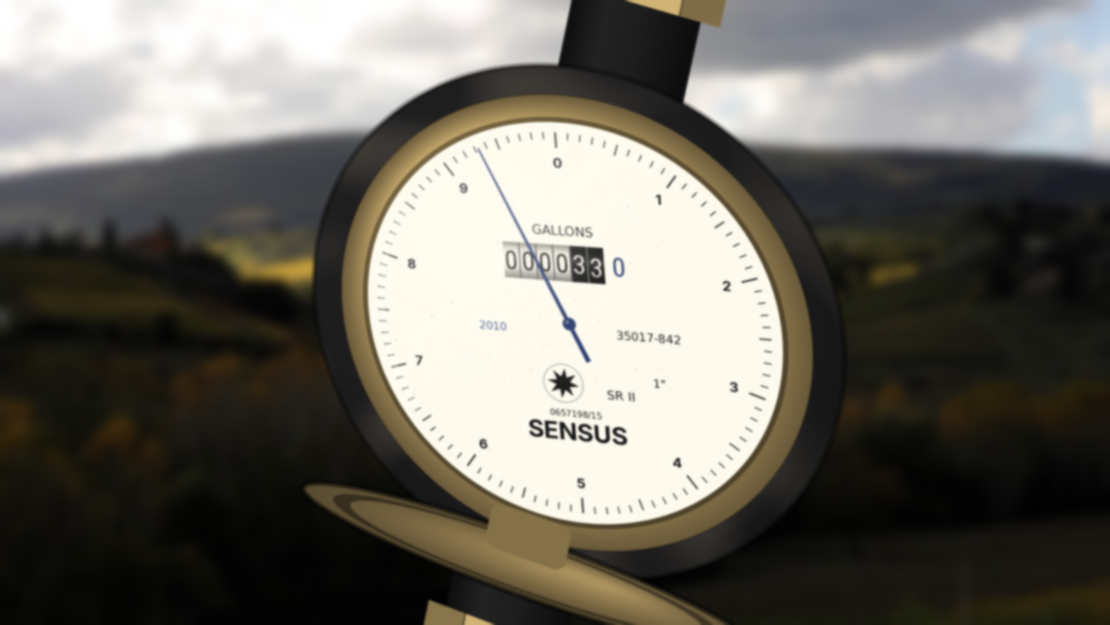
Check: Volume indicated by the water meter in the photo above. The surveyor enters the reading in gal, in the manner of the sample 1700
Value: 329.3
